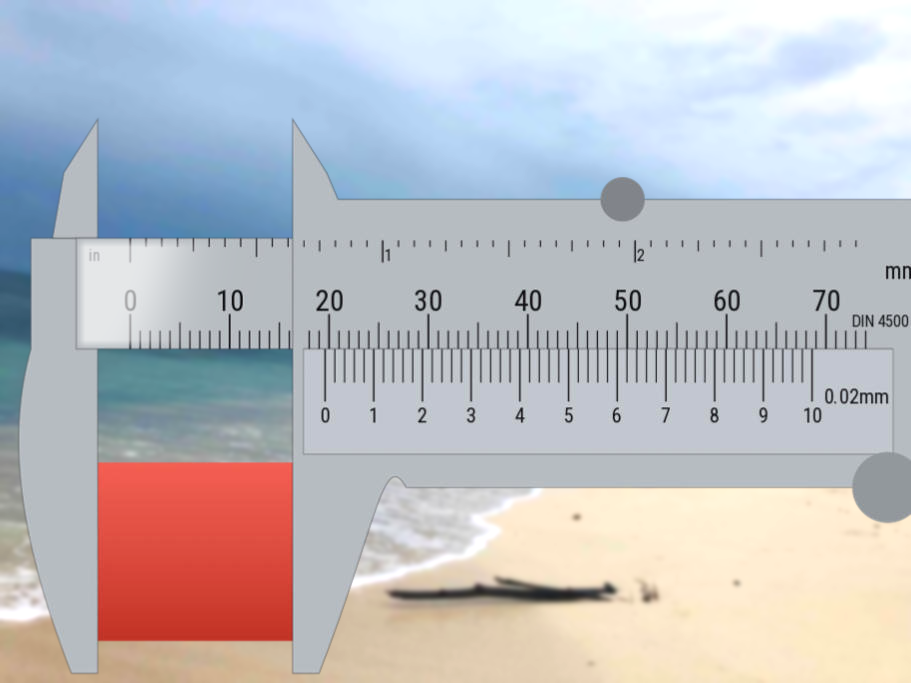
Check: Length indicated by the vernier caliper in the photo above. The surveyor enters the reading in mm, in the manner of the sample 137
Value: 19.6
